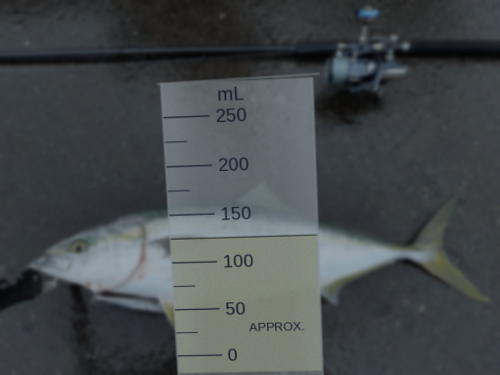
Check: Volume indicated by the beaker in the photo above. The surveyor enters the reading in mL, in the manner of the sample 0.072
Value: 125
